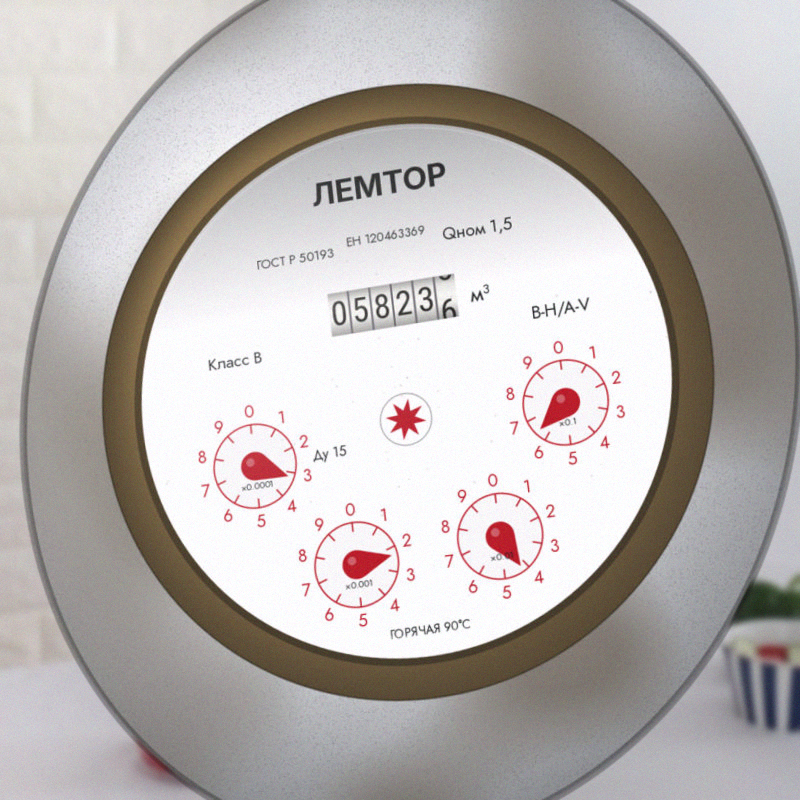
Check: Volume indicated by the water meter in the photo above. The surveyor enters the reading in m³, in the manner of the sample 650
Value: 58235.6423
